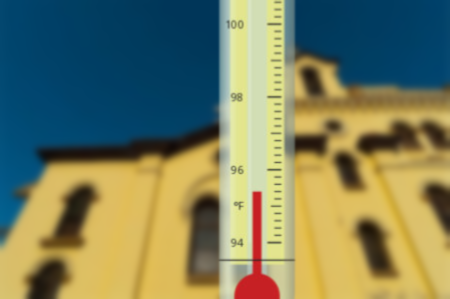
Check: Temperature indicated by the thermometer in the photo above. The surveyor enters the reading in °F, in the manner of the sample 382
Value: 95.4
